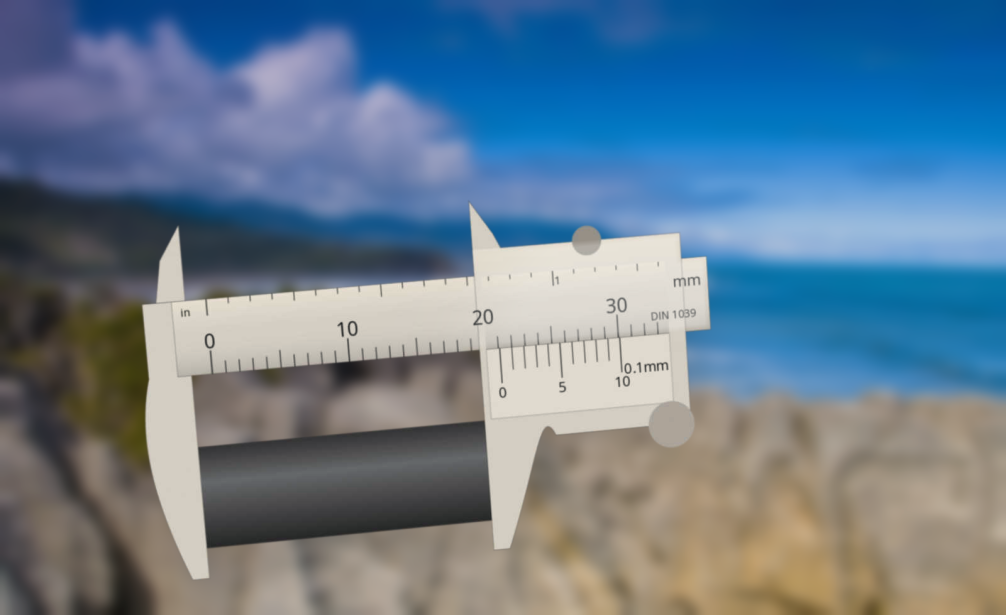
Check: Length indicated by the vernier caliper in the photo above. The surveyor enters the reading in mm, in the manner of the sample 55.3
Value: 21.1
